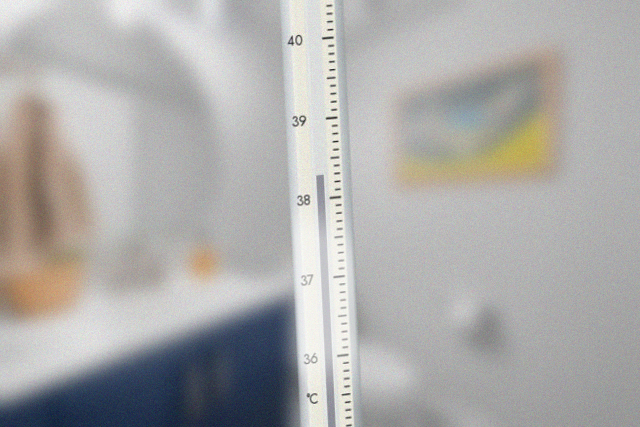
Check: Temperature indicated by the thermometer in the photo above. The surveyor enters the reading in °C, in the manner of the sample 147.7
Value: 38.3
